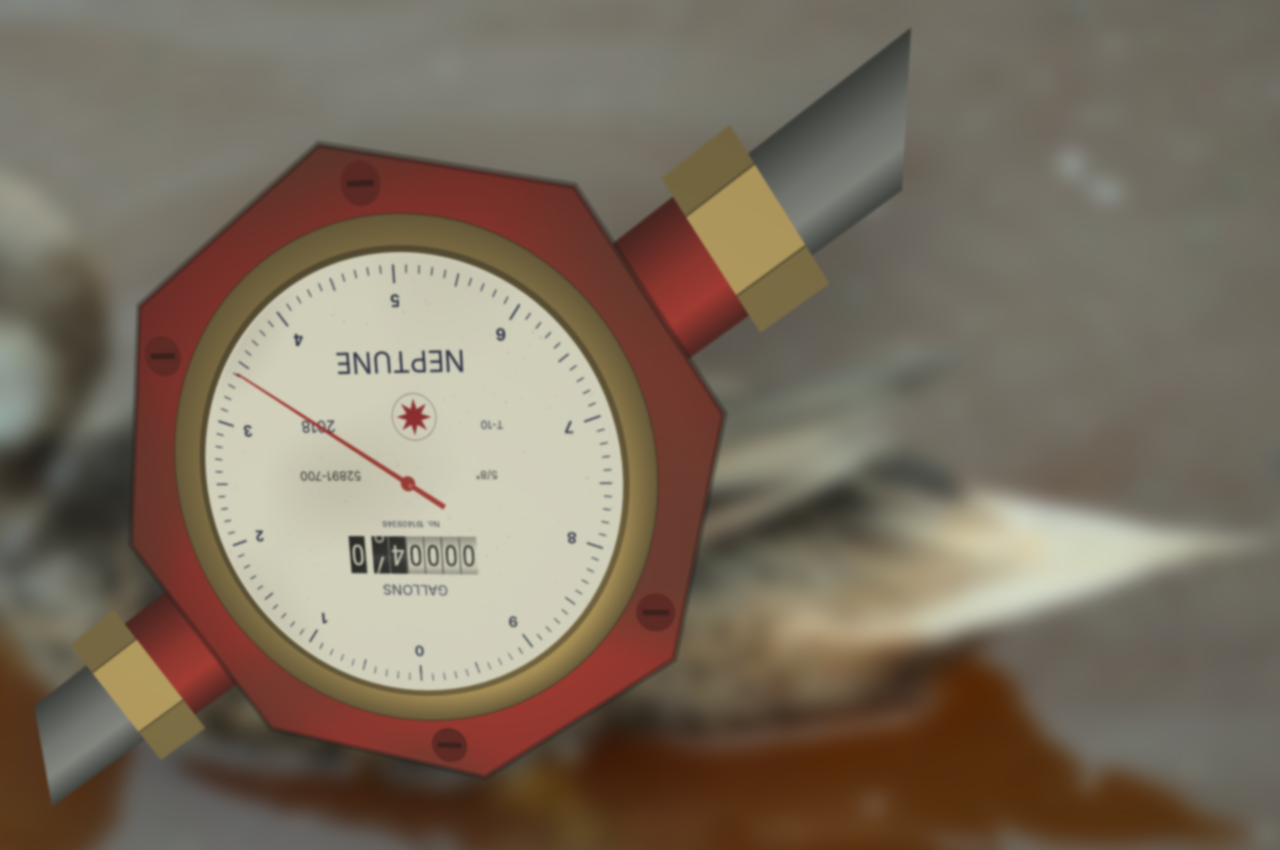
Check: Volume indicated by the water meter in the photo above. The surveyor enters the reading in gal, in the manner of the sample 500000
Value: 473.4
